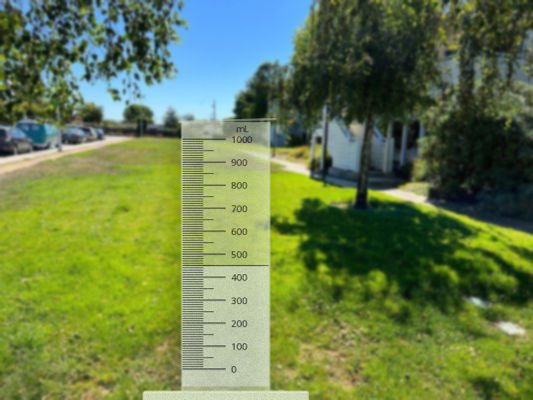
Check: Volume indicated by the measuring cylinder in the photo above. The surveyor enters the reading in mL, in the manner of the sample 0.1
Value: 450
